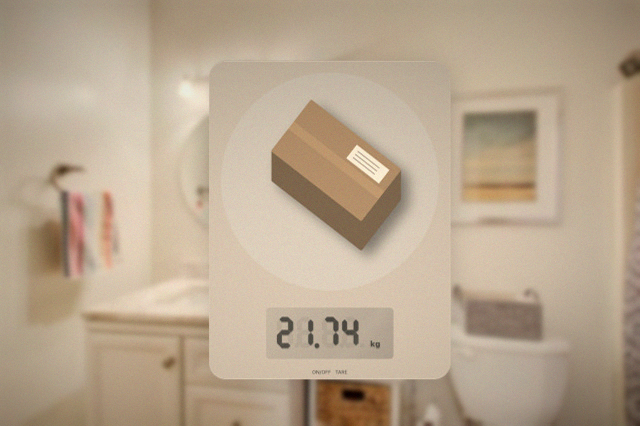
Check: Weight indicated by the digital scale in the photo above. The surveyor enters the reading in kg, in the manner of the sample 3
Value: 21.74
